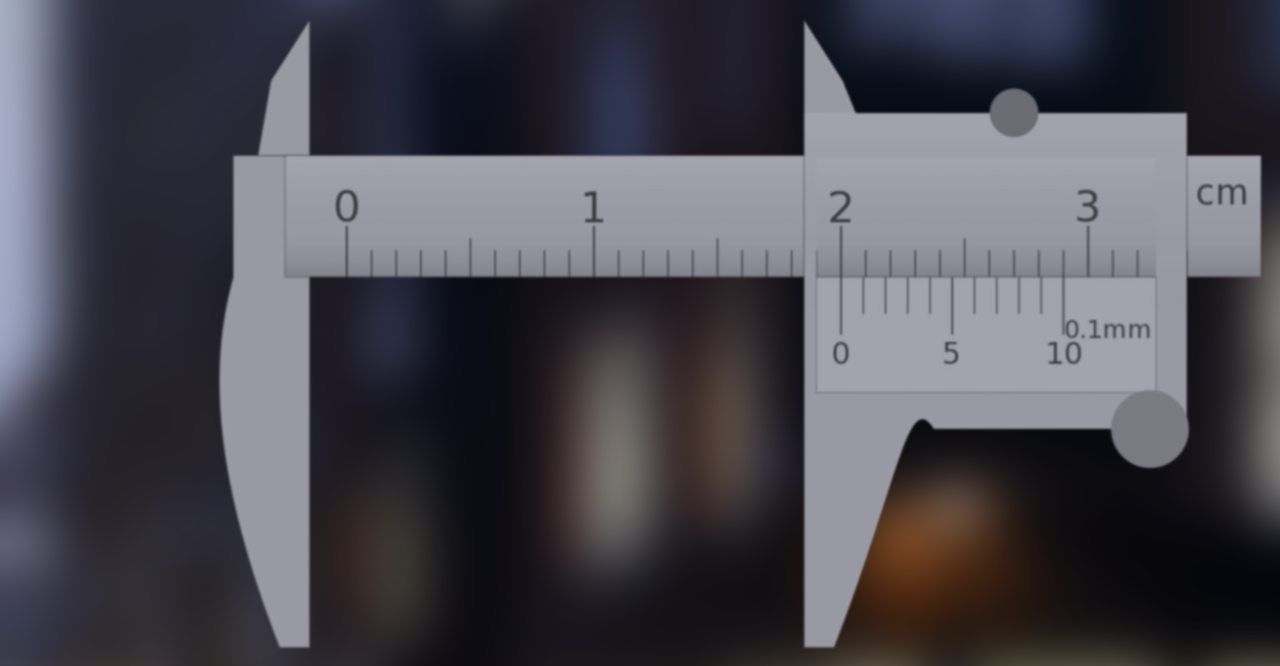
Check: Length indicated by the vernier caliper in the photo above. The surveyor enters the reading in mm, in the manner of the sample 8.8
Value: 20.0
